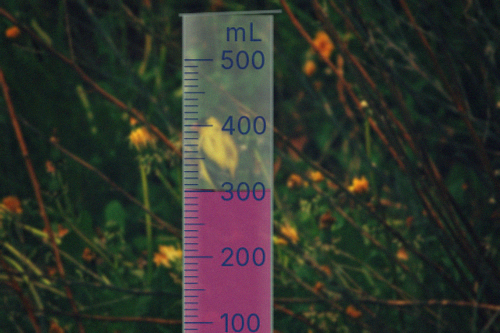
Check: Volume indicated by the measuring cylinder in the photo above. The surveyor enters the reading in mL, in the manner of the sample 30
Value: 300
